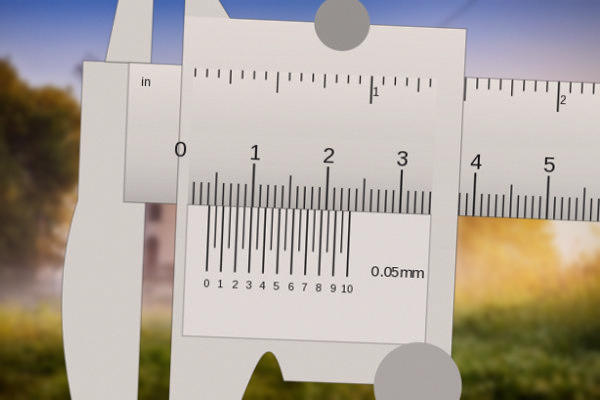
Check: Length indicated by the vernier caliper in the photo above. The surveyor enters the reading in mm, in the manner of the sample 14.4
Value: 4.2
